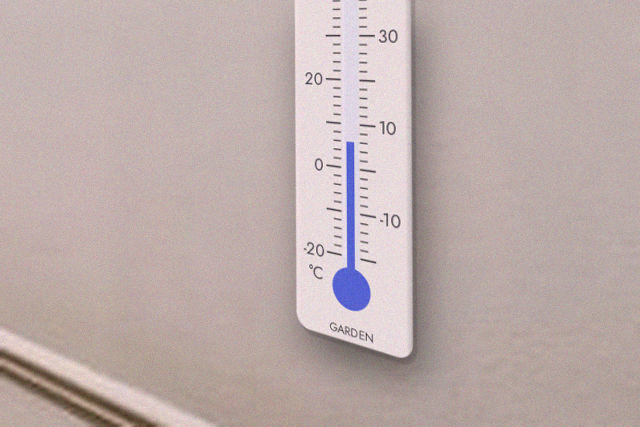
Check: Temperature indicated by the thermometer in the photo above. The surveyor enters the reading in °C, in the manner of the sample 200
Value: 6
